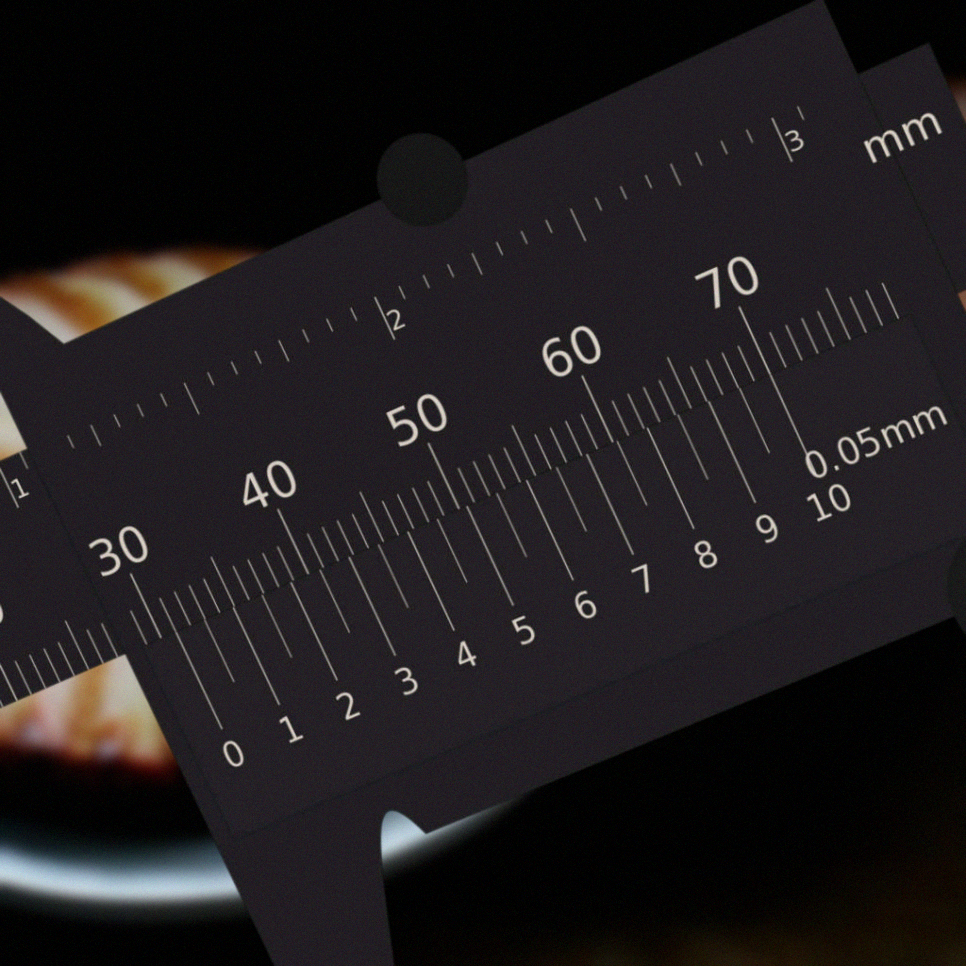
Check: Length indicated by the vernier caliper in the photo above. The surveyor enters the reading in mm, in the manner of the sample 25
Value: 31.0
